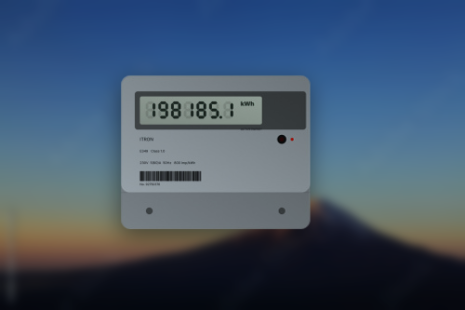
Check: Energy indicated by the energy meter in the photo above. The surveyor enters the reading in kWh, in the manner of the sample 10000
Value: 198185.1
